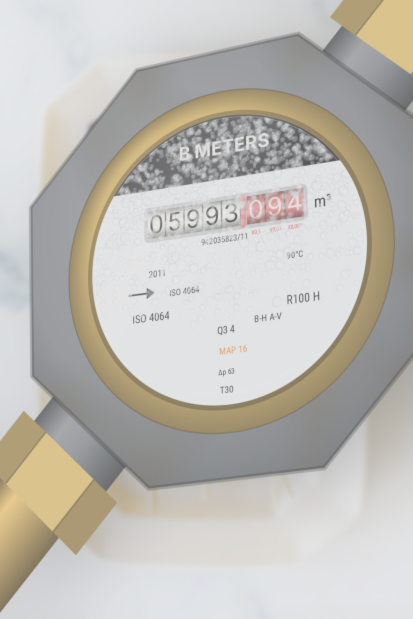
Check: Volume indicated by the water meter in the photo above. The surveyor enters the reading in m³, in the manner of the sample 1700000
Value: 5993.094
